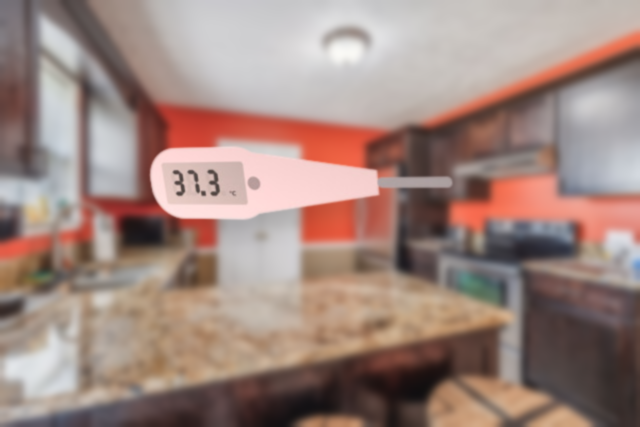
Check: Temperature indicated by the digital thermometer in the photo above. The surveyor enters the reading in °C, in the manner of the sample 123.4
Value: 37.3
